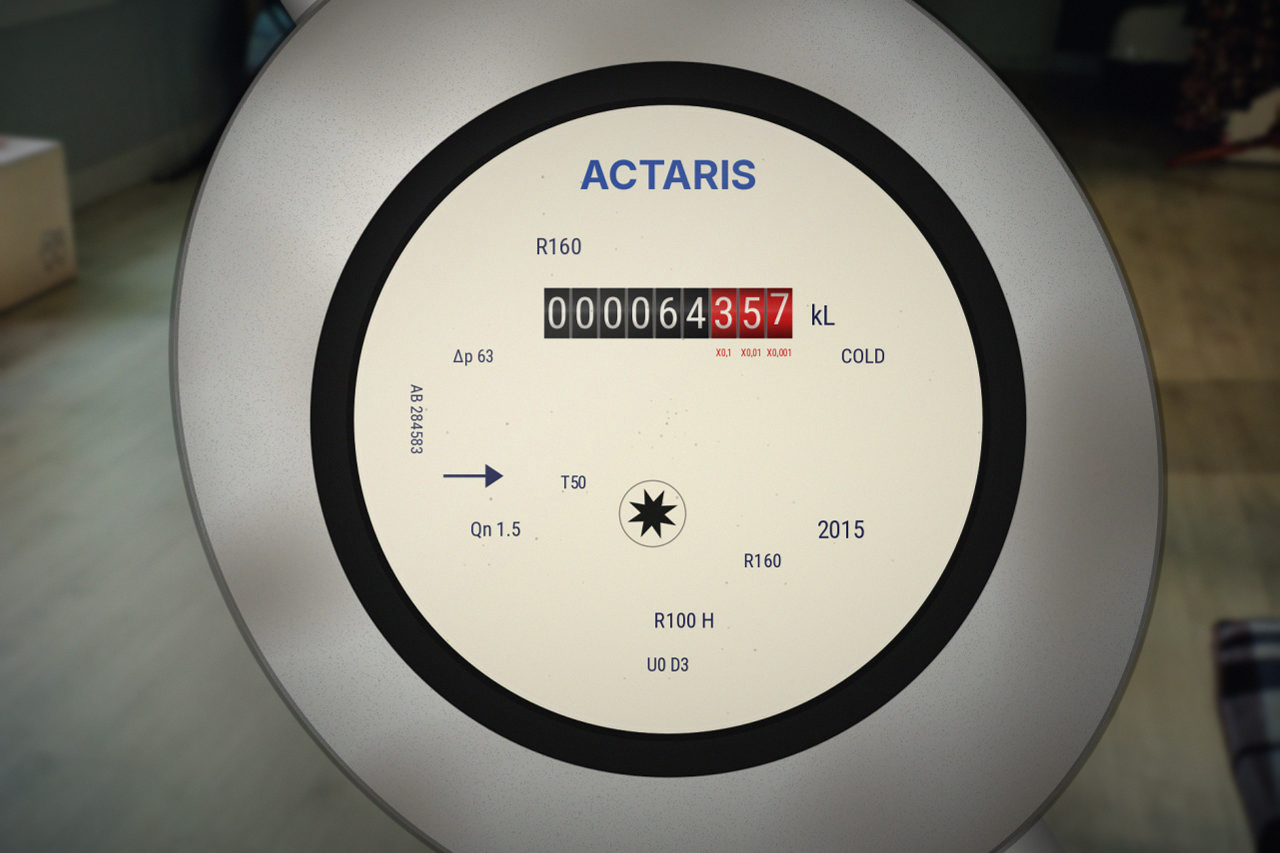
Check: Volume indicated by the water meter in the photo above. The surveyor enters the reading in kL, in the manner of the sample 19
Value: 64.357
